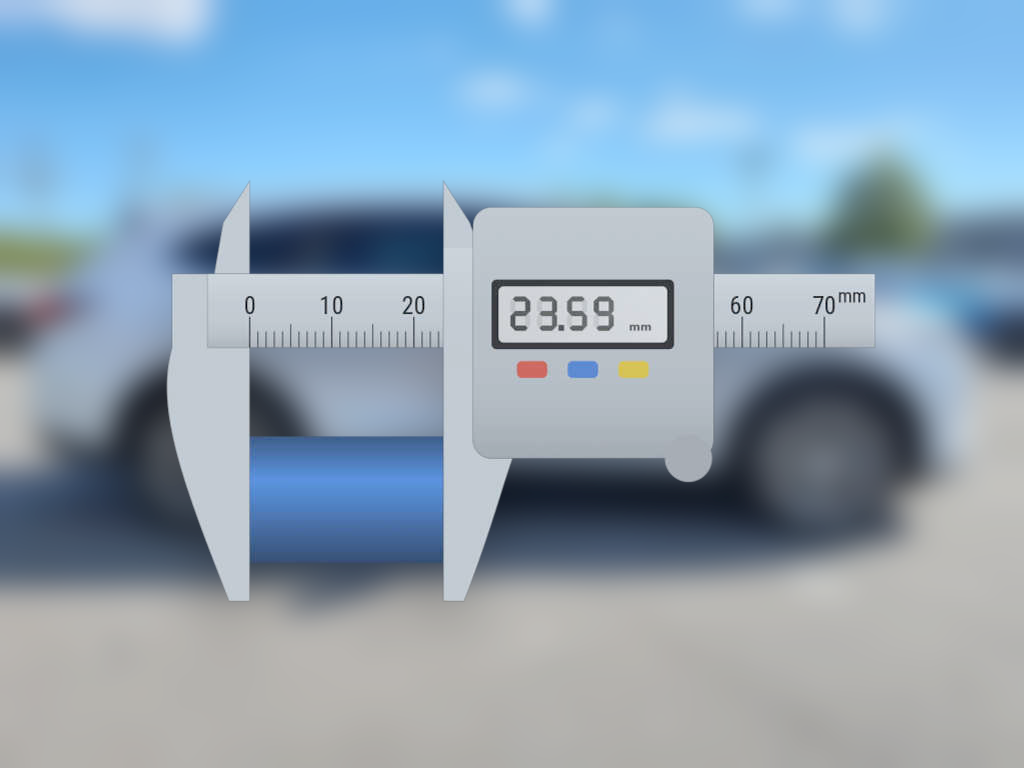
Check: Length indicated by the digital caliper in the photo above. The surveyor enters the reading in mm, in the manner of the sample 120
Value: 23.59
